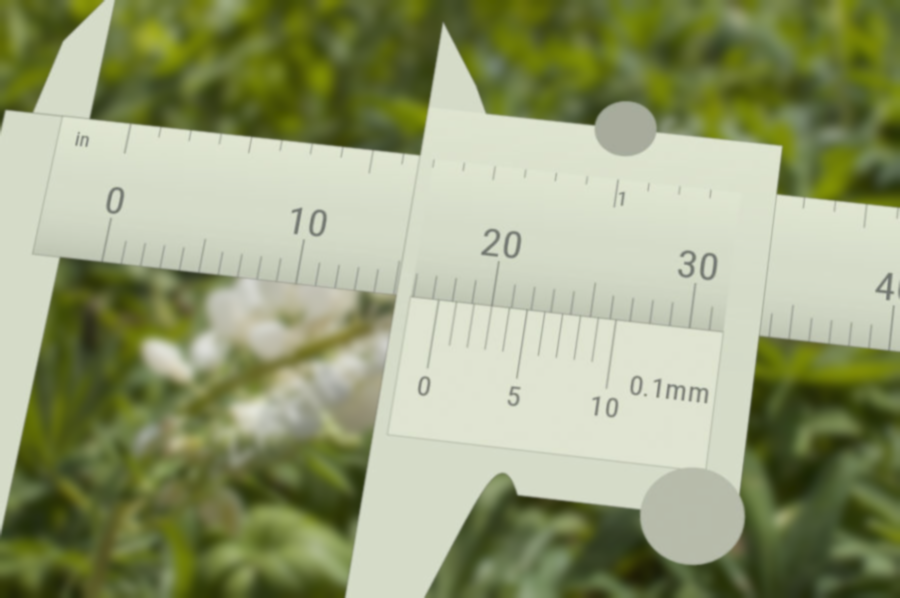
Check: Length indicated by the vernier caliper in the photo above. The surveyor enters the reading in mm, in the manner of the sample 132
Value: 17.3
